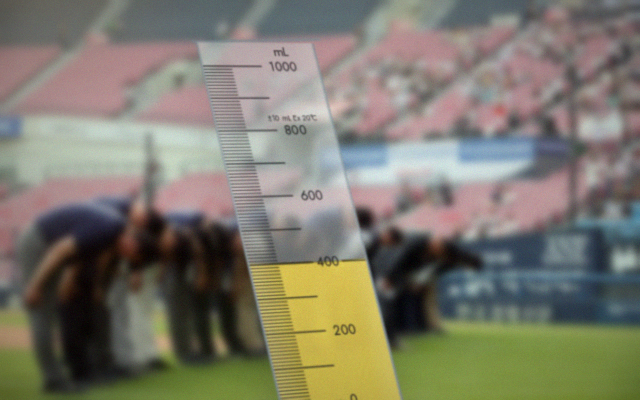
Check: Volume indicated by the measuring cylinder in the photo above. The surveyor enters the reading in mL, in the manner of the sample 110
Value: 400
